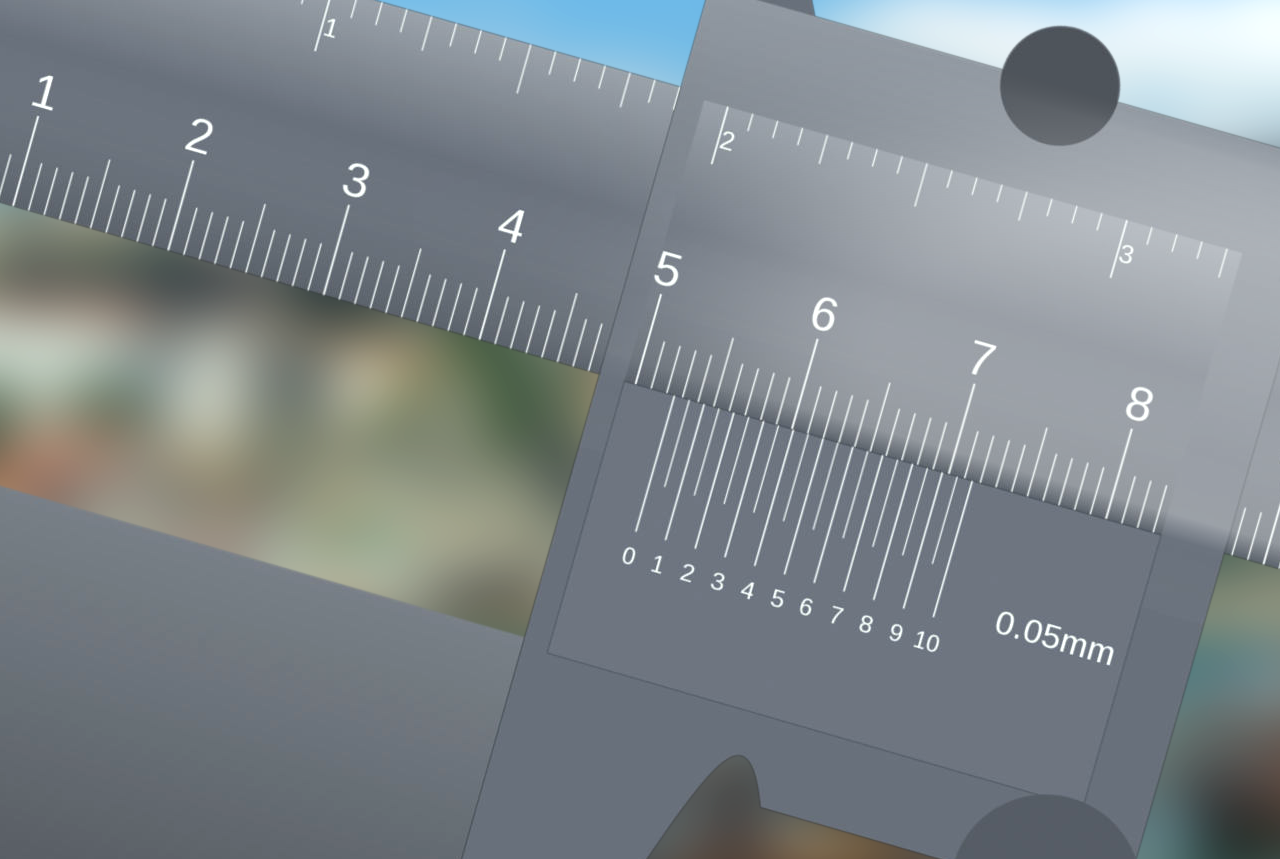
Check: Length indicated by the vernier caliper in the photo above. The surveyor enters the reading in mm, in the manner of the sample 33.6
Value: 52.5
